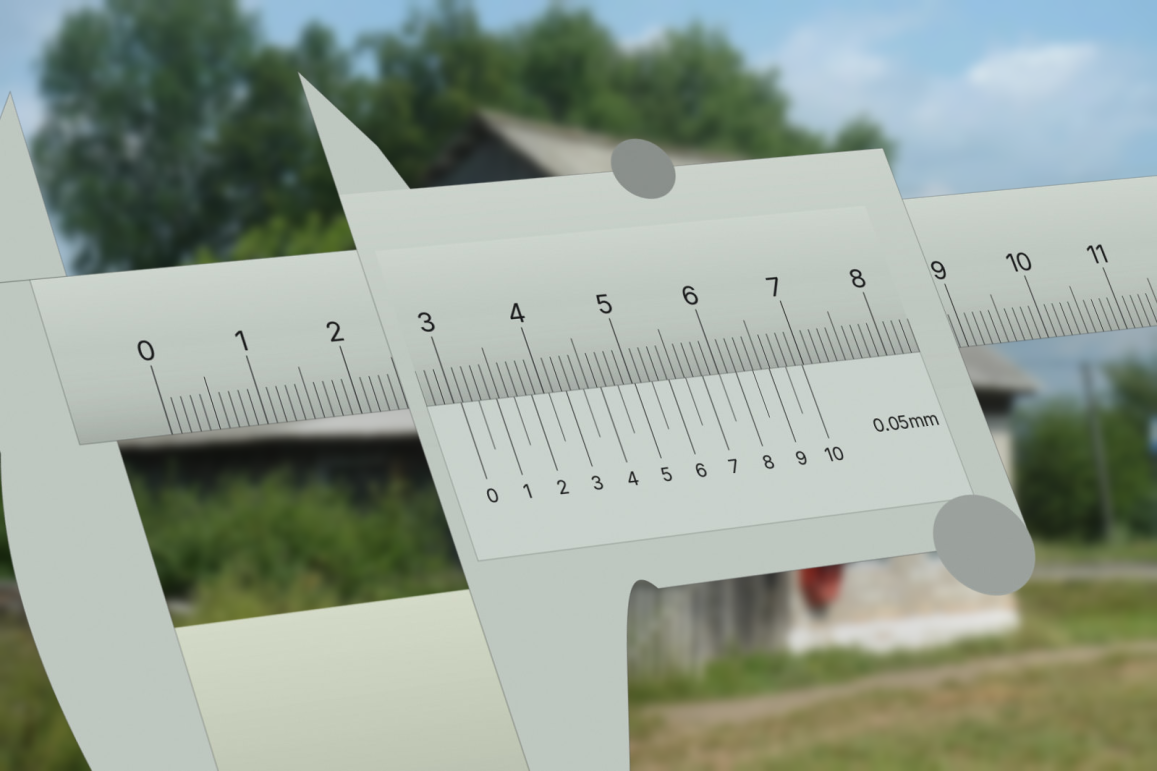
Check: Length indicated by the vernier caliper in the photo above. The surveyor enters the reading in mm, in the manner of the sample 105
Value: 30.8
